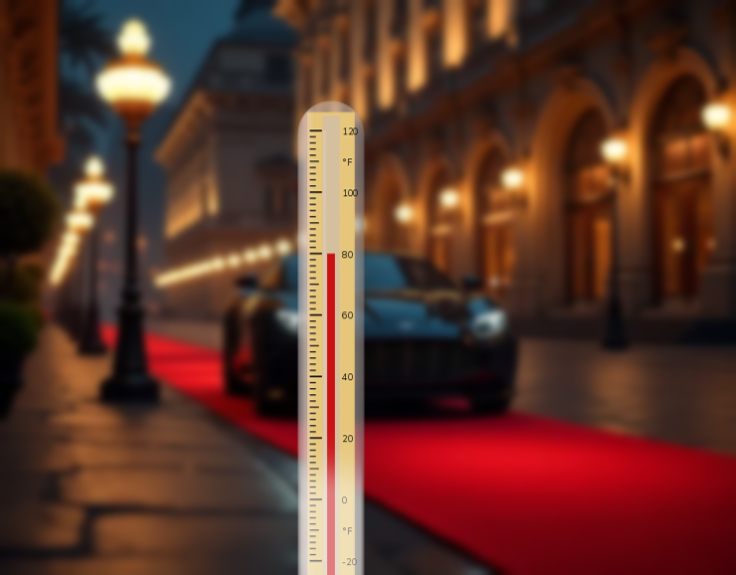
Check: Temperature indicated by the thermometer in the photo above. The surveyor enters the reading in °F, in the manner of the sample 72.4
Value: 80
